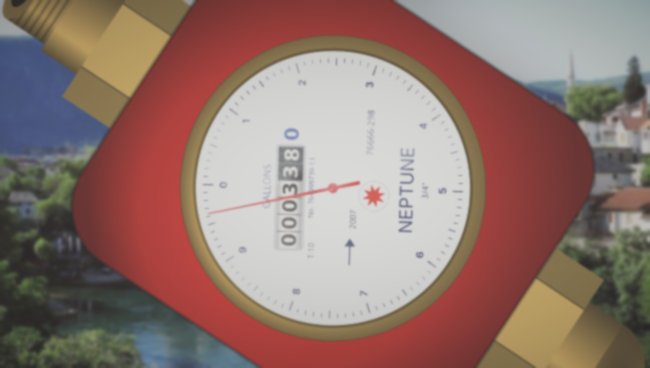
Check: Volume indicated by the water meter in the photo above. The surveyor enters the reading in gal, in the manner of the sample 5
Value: 3379.6
